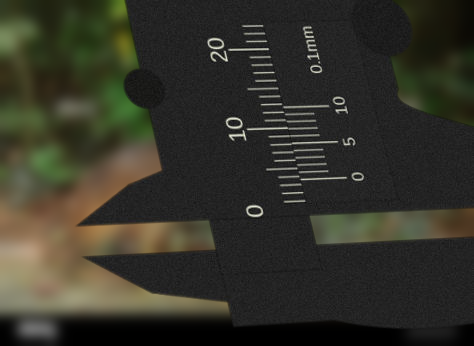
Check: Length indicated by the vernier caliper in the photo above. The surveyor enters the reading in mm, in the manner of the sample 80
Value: 3.6
